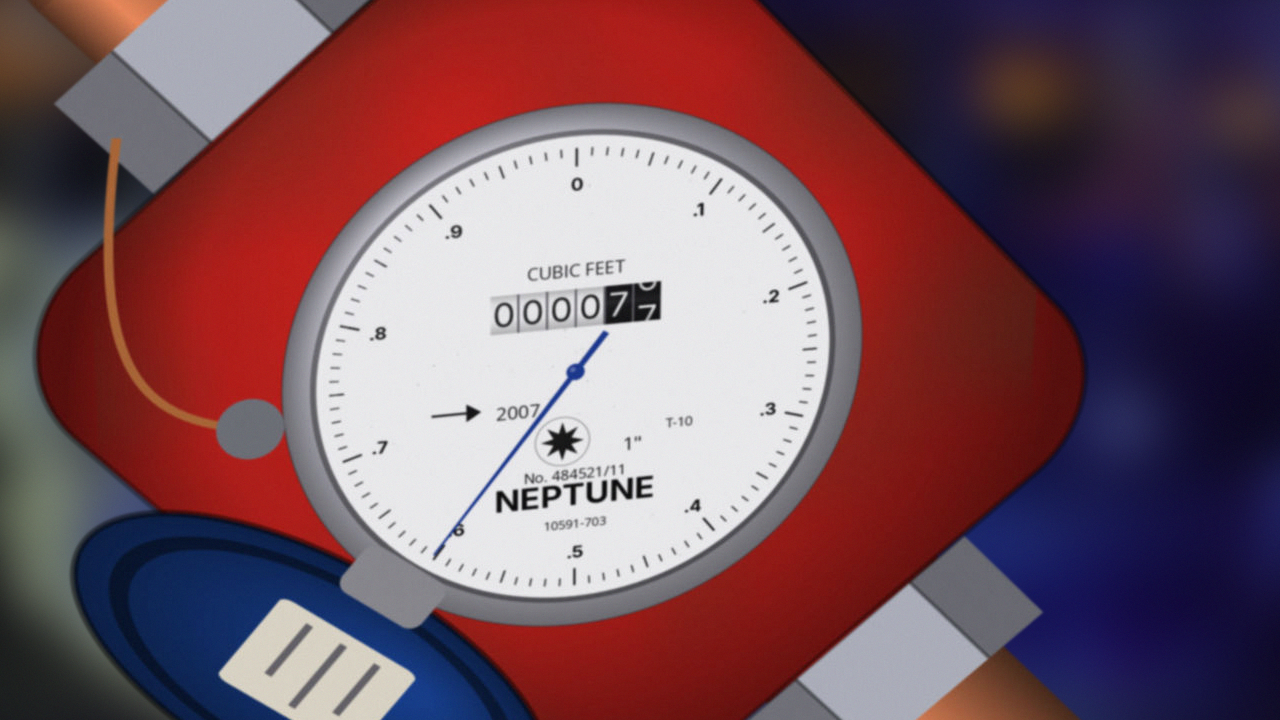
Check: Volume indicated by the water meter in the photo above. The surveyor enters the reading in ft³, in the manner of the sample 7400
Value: 76.60
